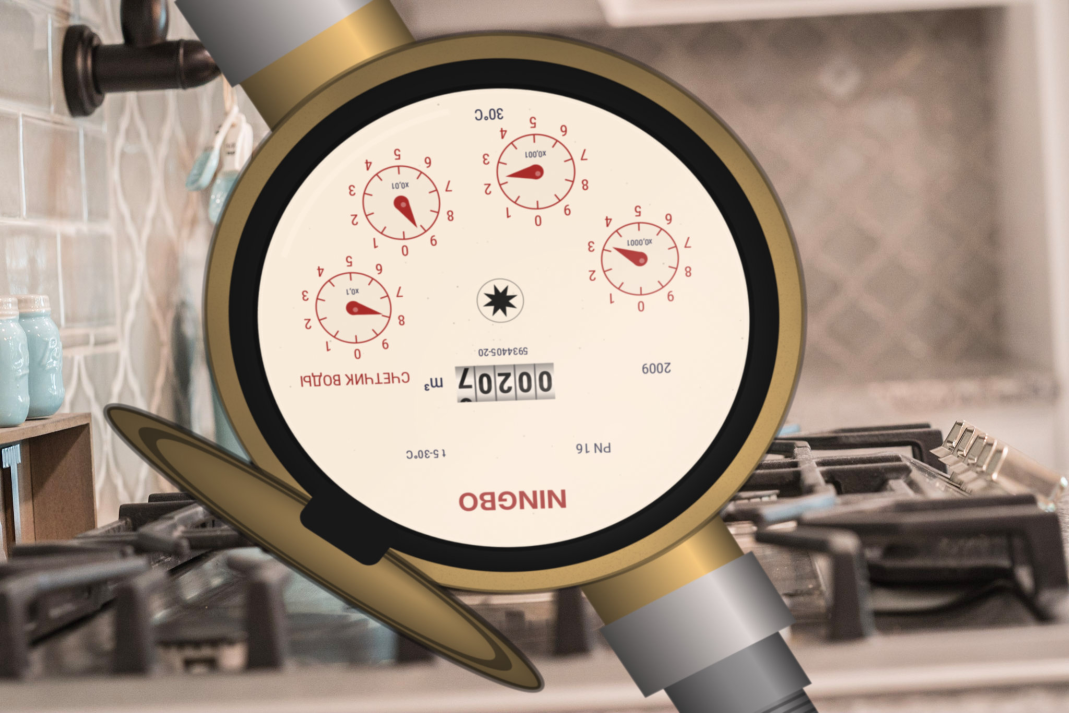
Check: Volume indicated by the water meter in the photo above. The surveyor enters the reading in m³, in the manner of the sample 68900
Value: 206.7923
